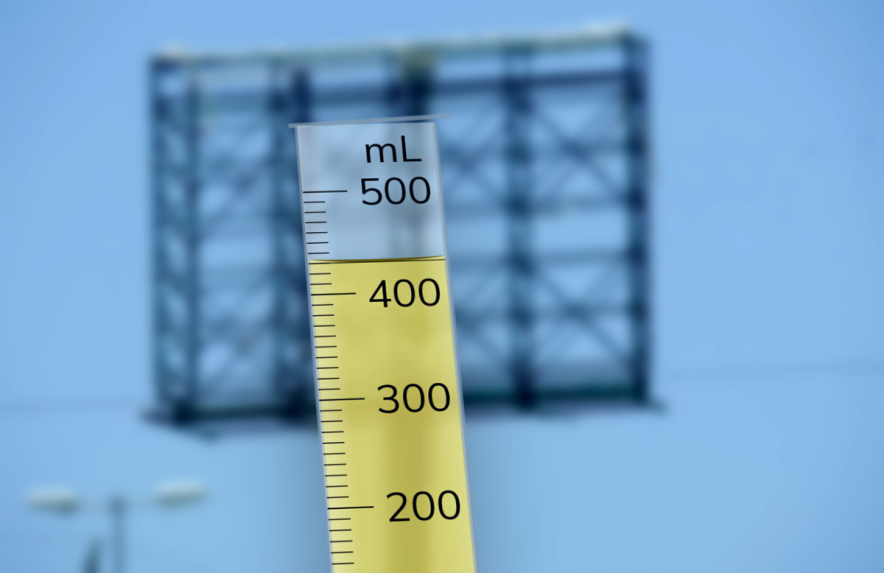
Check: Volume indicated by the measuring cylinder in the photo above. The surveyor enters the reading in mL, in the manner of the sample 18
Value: 430
